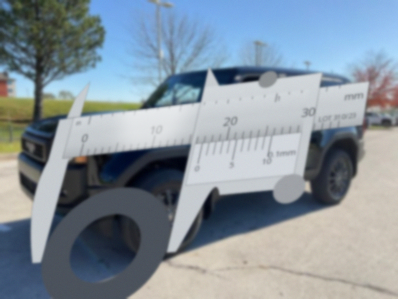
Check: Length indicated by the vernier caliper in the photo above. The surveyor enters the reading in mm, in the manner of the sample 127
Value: 16.8
